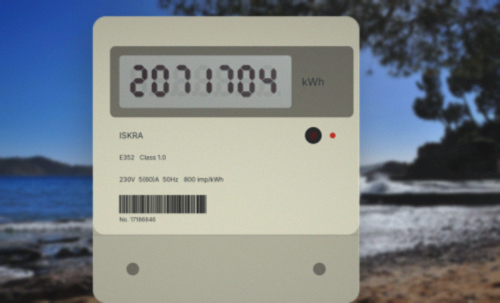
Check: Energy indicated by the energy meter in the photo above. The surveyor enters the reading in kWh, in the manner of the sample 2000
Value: 2071704
